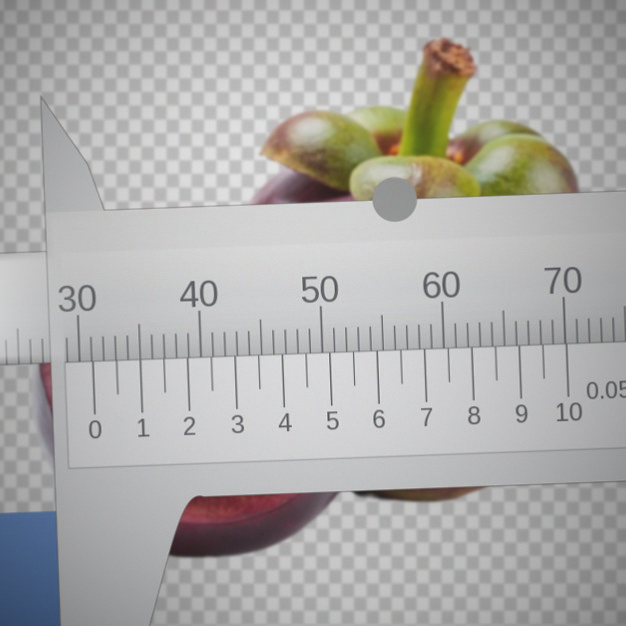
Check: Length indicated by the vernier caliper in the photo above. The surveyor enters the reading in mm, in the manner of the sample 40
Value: 31.1
